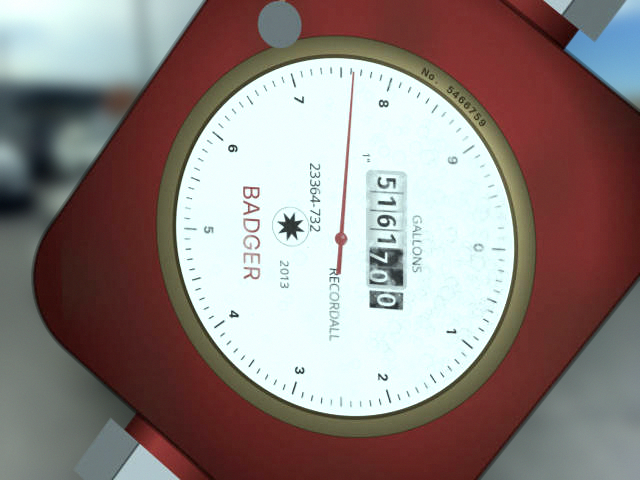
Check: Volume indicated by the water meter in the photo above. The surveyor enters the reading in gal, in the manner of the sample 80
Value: 5161697.6
